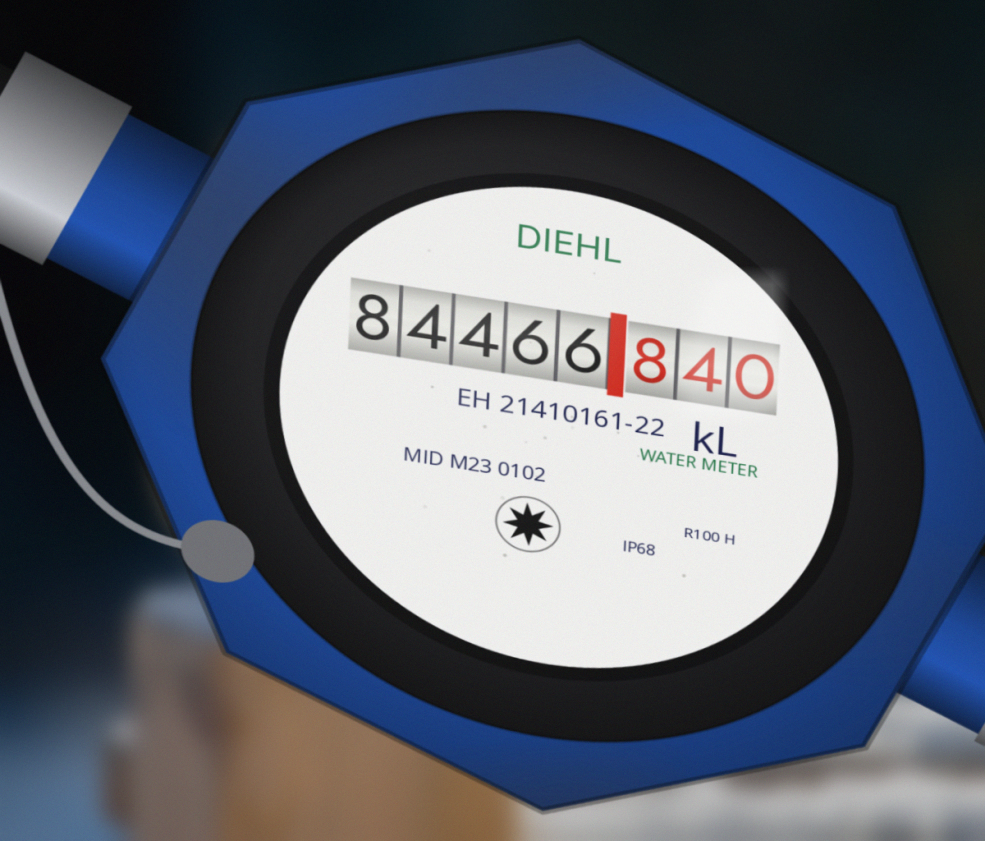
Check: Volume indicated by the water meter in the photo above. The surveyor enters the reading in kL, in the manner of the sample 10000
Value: 84466.840
